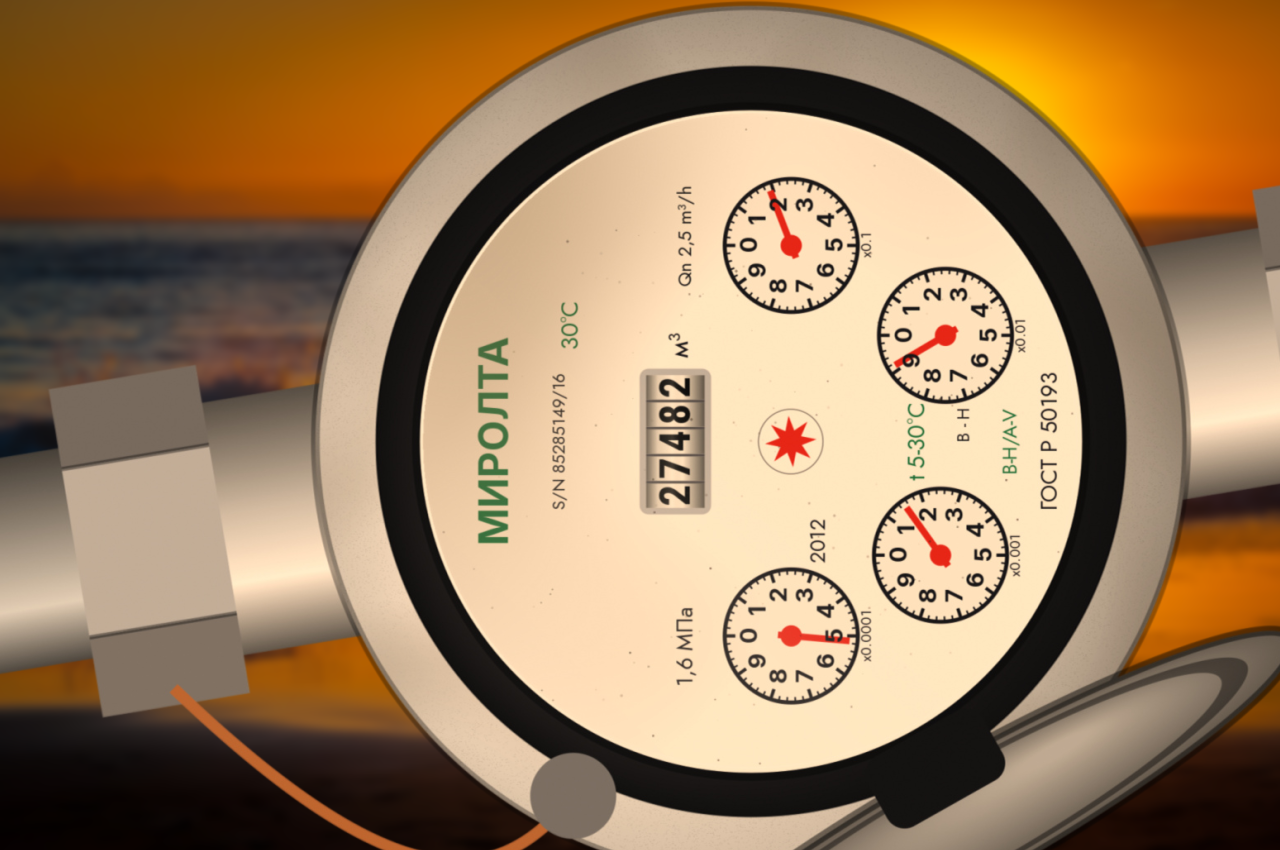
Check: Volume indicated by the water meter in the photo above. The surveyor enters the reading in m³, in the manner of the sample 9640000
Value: 27482.1915
